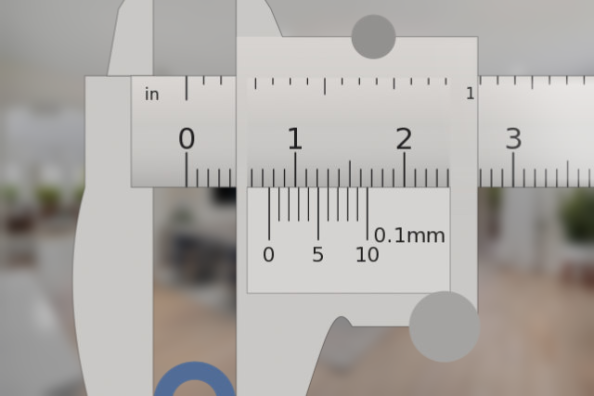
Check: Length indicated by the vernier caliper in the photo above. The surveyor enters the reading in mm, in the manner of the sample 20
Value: 7.6
